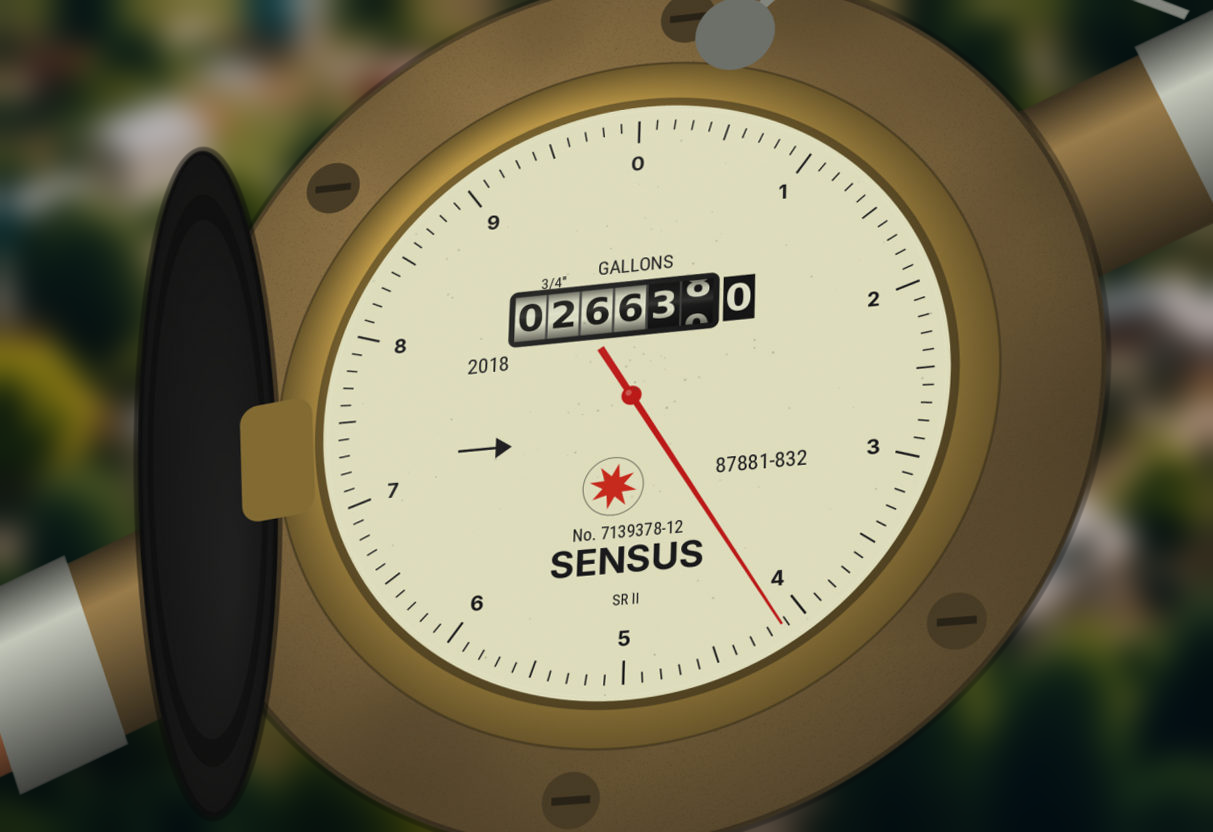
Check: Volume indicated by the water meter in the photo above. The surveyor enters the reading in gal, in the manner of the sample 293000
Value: 266384.1
